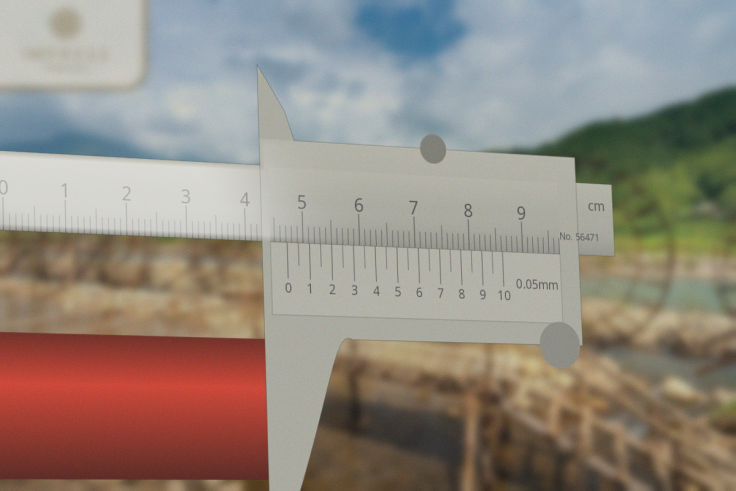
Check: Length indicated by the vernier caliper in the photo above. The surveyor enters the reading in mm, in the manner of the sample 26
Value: 47.2
